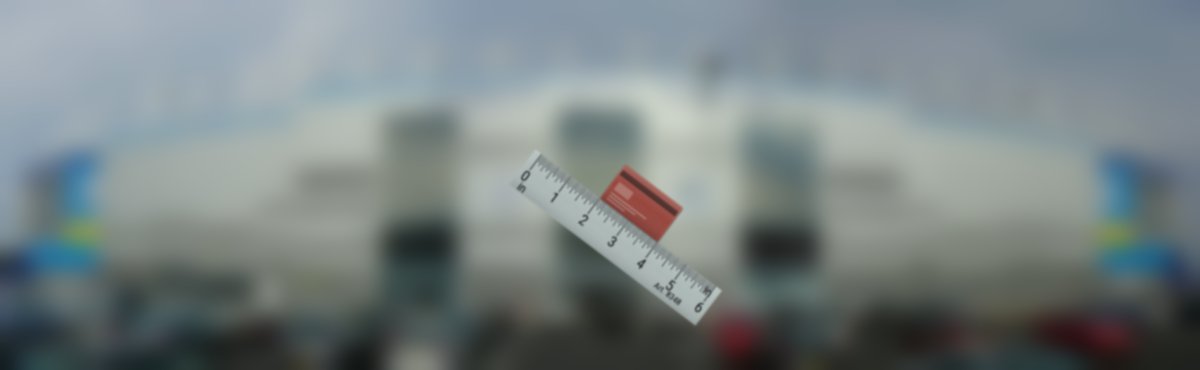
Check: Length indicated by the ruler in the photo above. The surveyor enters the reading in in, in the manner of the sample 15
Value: 2
